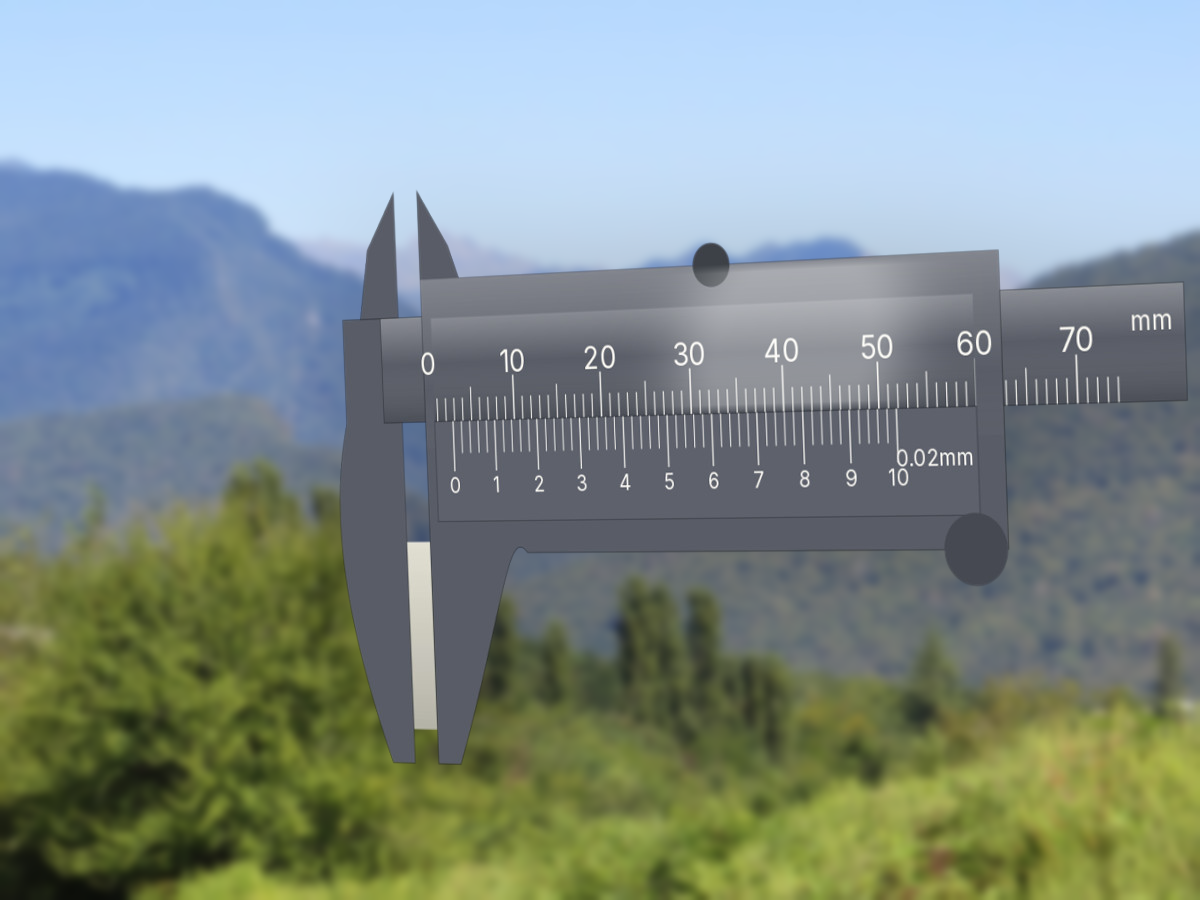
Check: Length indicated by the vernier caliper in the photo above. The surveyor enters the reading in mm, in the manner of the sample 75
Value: 2.8
